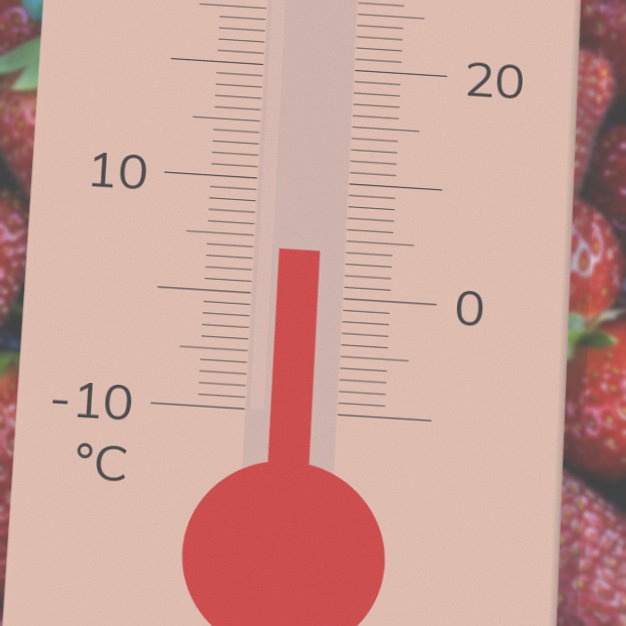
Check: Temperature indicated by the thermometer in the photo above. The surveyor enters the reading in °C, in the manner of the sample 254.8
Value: 4
